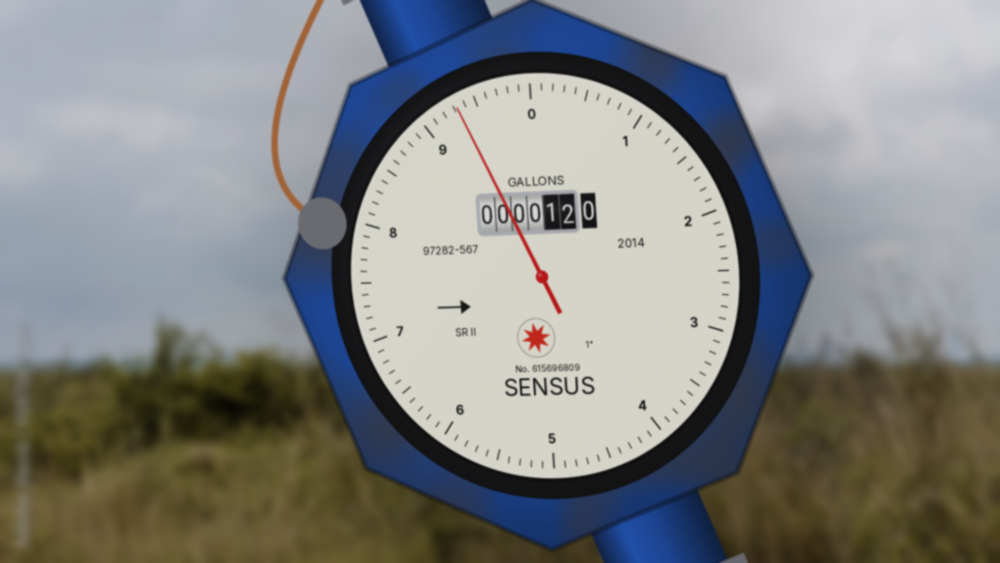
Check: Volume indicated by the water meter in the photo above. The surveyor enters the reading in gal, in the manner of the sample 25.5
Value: 119.3
